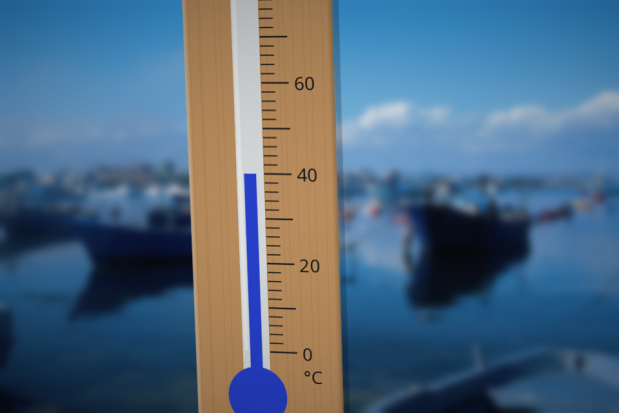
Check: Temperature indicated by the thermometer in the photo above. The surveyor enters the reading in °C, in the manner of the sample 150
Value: 40
